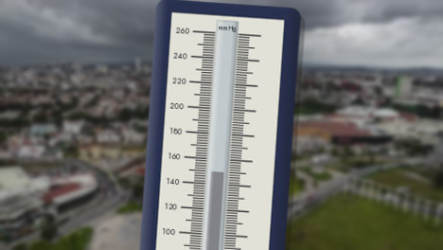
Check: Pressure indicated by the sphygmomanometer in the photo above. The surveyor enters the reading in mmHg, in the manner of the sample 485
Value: 150
